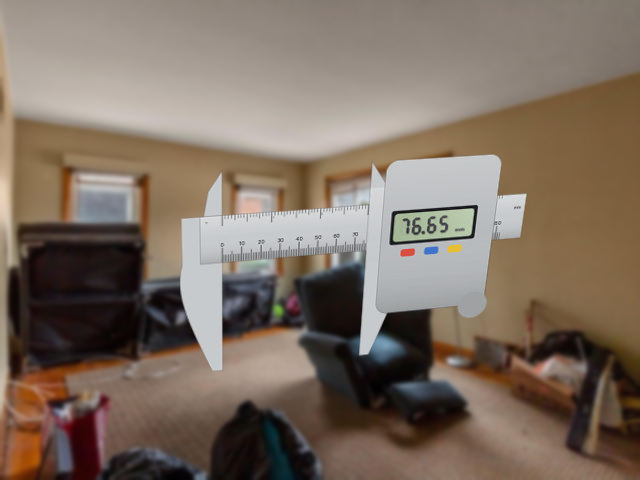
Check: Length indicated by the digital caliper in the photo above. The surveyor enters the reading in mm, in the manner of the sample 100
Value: 76.65
